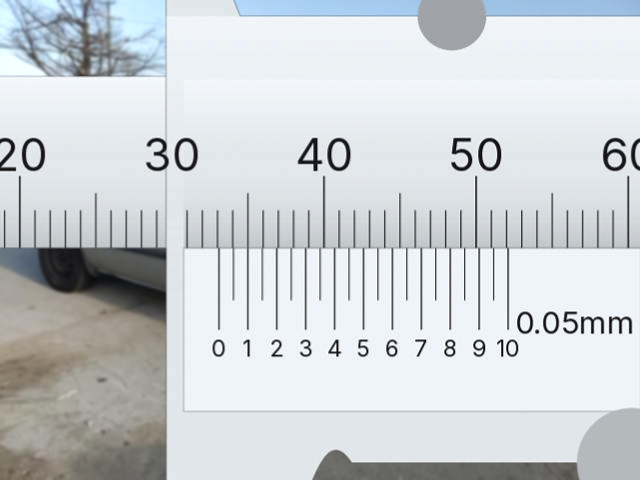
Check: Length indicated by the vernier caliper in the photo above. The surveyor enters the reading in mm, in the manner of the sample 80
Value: 33.1
